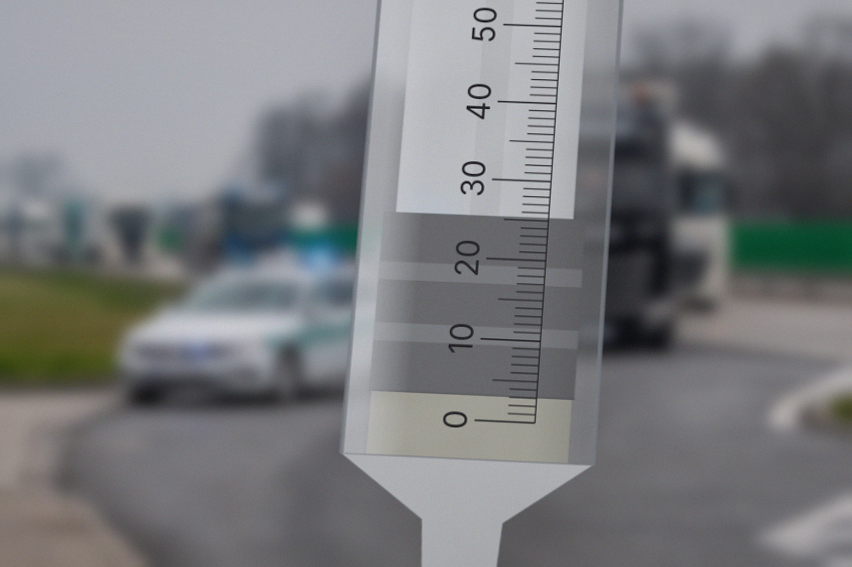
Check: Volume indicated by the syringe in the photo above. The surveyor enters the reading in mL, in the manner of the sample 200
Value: 3
